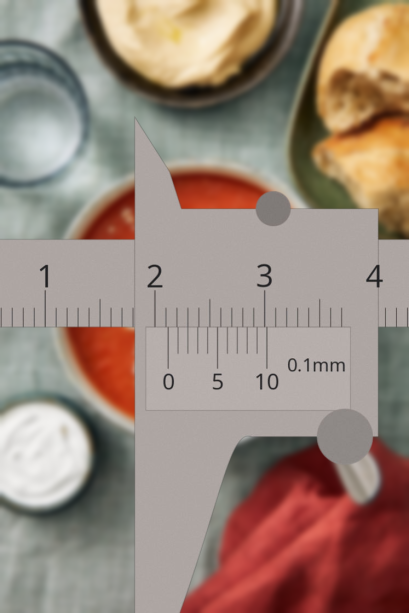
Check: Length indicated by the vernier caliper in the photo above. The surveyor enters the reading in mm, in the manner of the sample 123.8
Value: 21.2
